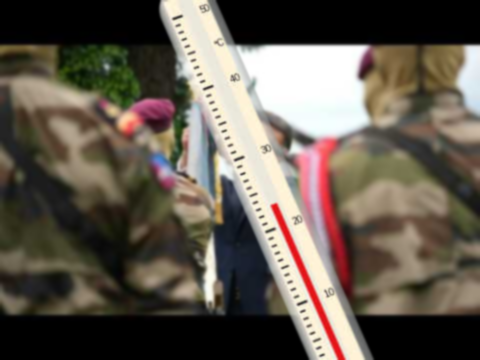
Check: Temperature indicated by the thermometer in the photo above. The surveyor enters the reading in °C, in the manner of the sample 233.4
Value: 23
